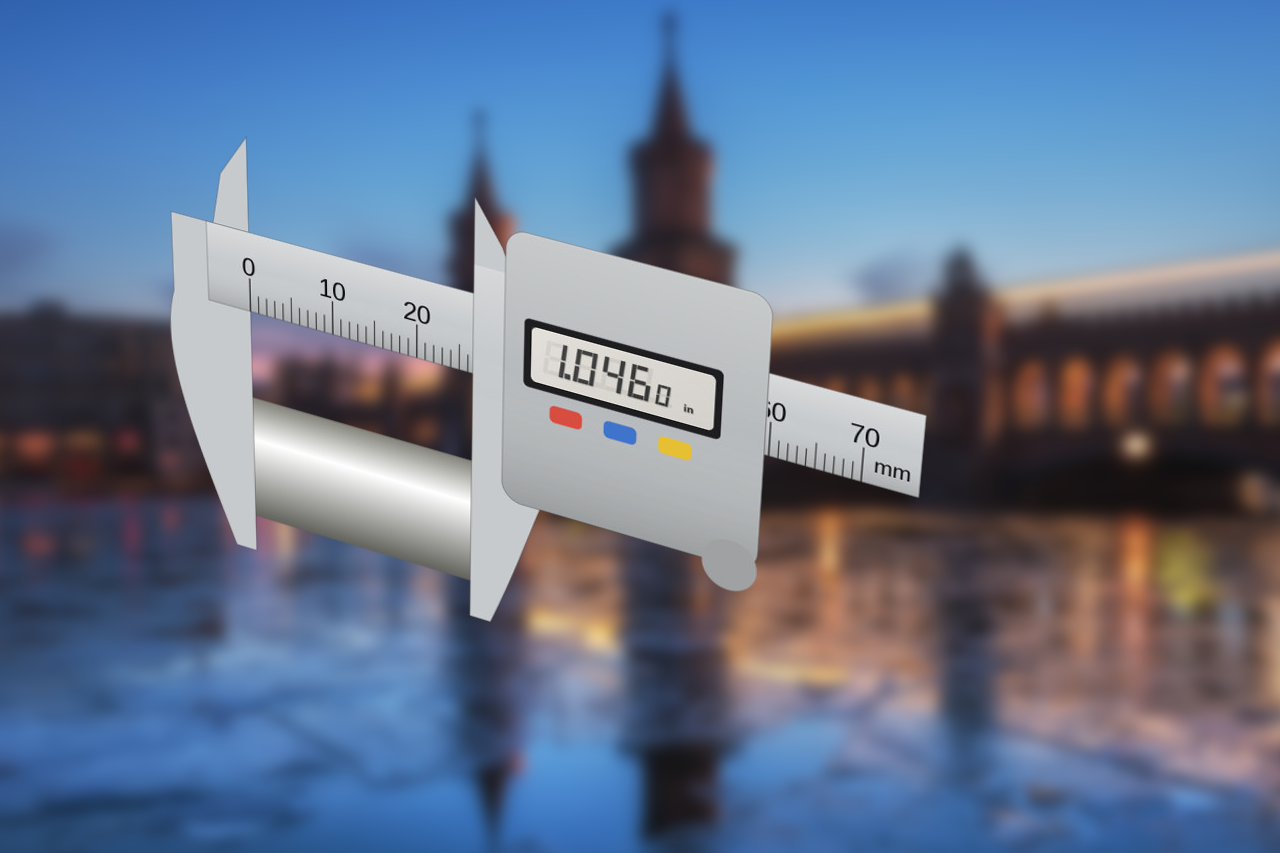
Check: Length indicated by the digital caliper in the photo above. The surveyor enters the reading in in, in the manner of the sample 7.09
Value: 1.0460
